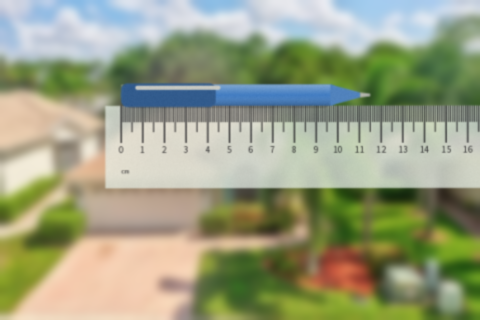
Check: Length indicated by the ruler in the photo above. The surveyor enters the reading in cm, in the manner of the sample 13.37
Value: 11.5
